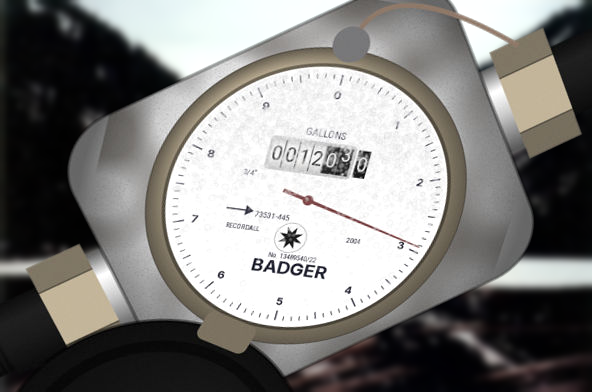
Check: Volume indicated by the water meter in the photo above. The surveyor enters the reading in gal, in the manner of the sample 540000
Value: 12032.9
